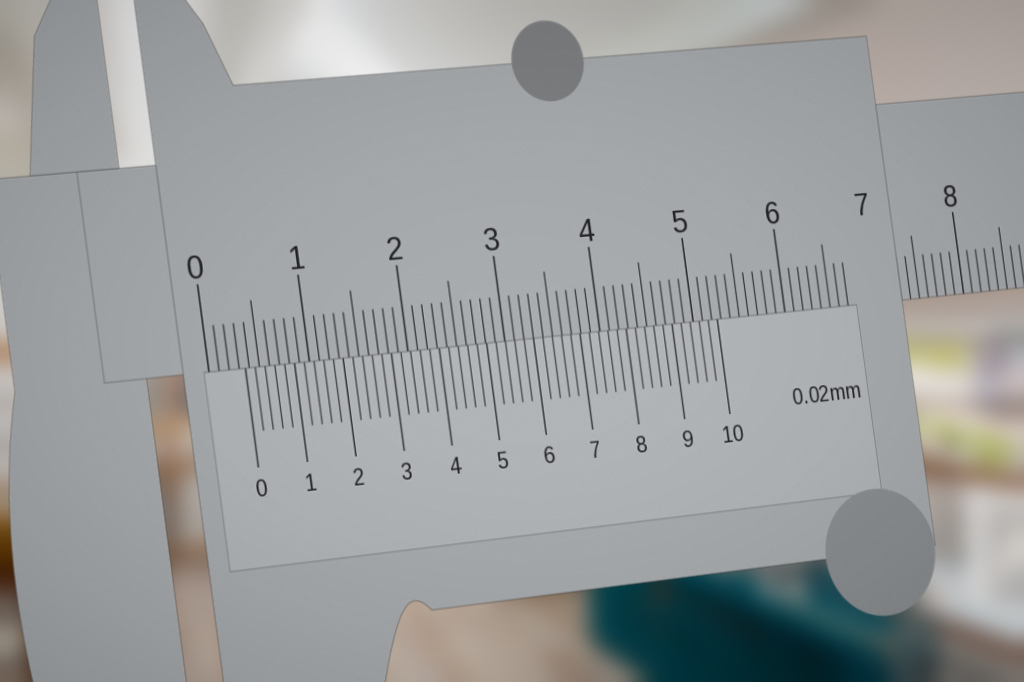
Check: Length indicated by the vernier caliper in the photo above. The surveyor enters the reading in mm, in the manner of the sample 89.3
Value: 3.6
